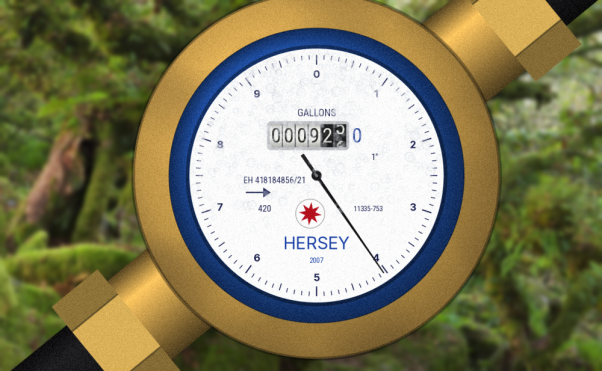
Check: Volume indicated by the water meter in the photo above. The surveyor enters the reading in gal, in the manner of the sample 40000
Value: 9254.0
